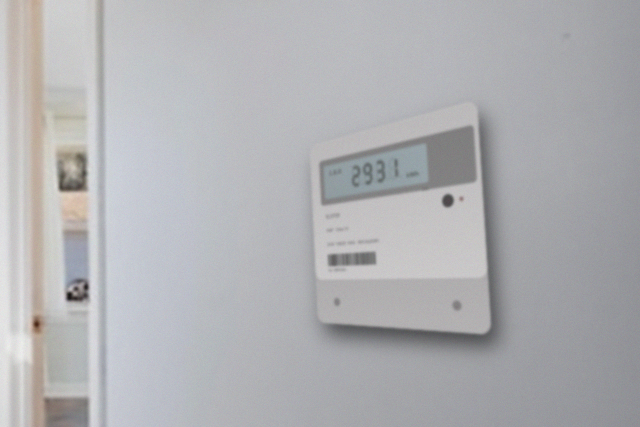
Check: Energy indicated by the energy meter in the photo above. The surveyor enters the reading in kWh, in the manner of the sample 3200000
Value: 2931
